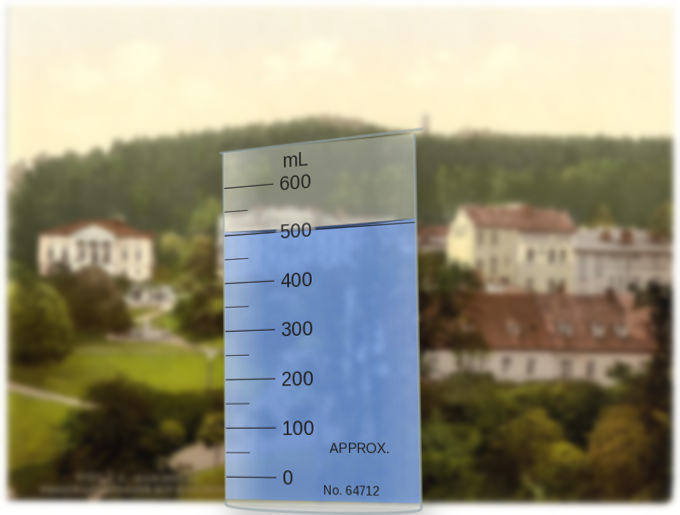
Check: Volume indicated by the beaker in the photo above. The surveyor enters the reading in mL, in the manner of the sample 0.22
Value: 500
